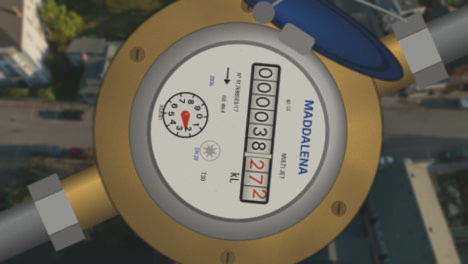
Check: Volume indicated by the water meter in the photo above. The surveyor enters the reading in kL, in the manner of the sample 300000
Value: 38.2722
